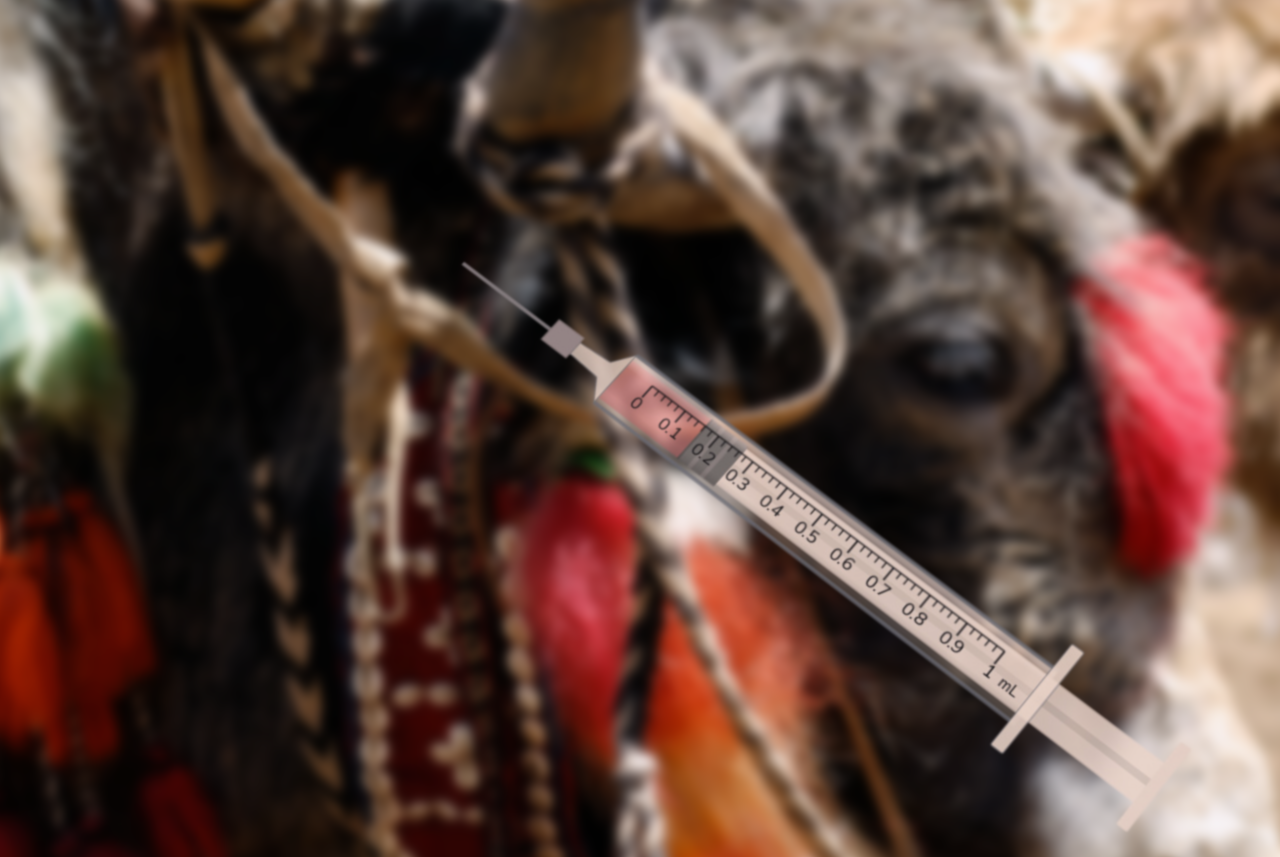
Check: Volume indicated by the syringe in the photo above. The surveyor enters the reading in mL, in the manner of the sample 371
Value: 0.16
